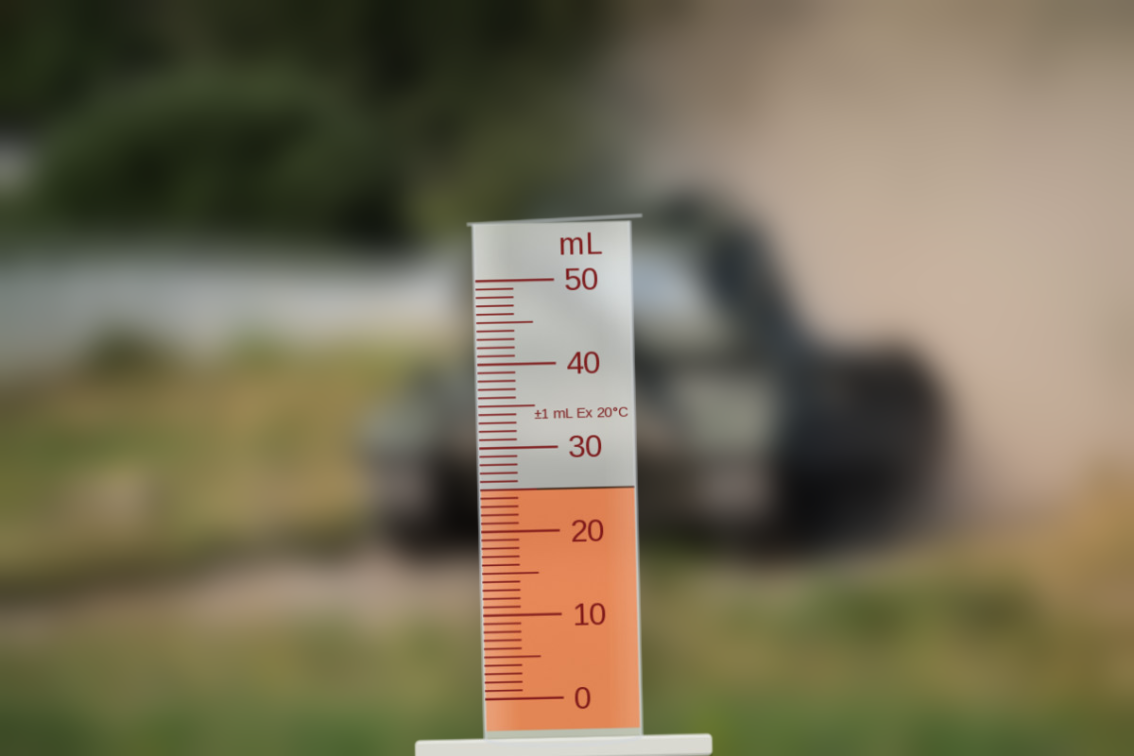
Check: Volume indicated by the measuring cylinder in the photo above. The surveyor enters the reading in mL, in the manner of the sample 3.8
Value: 25
